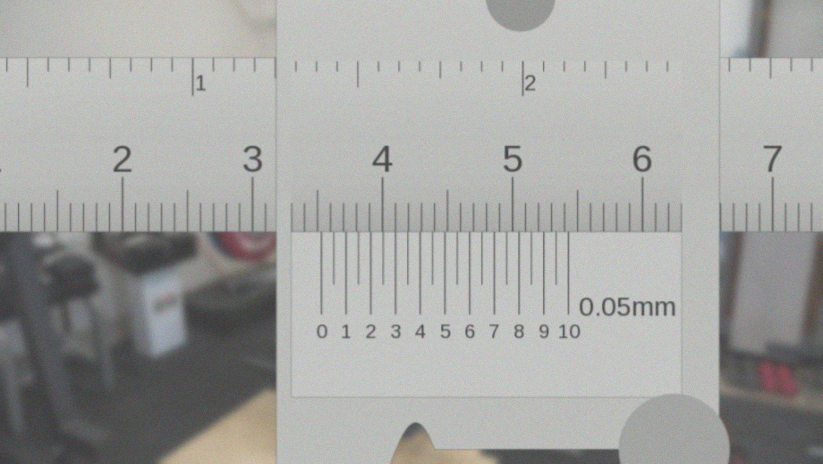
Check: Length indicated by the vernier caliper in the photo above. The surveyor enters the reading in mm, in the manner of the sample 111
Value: 35.3
